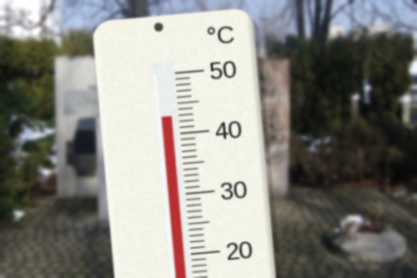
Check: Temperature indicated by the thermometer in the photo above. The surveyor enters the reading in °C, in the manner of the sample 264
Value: 43
